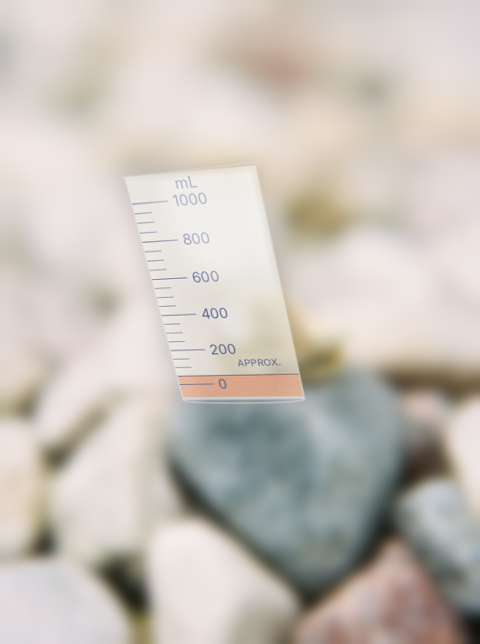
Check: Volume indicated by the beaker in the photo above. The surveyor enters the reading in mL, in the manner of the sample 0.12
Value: 50
